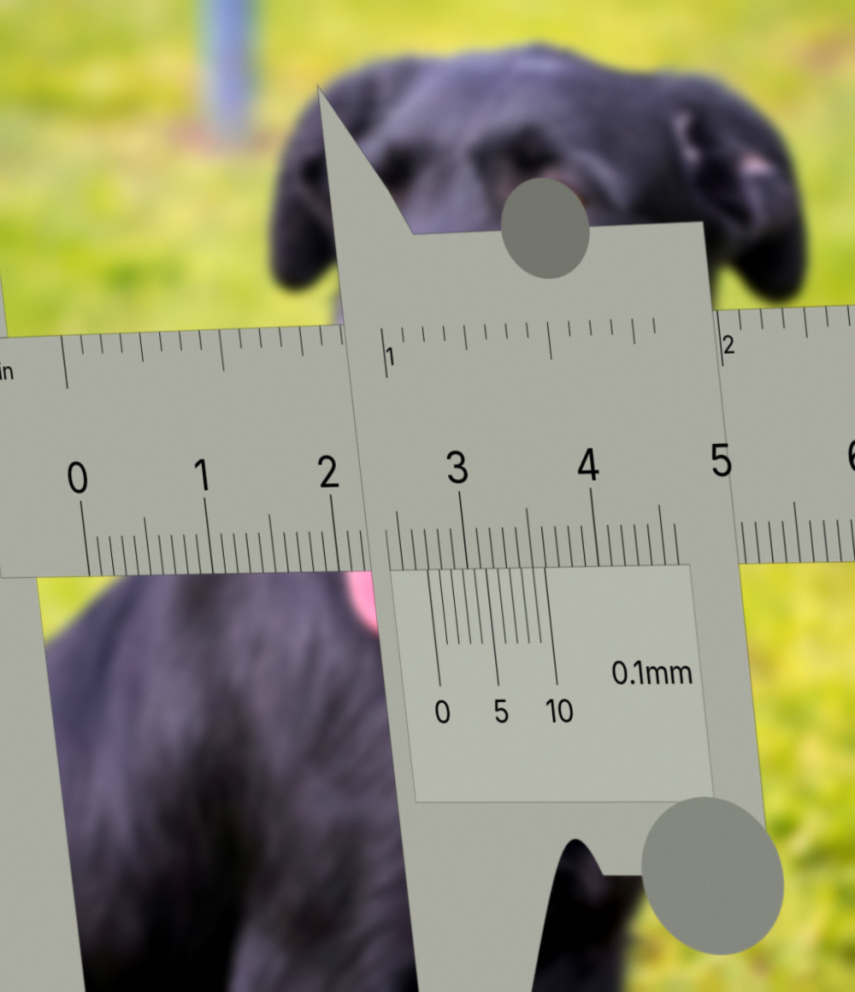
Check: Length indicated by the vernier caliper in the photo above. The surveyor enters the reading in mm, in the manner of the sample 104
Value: 26.9
